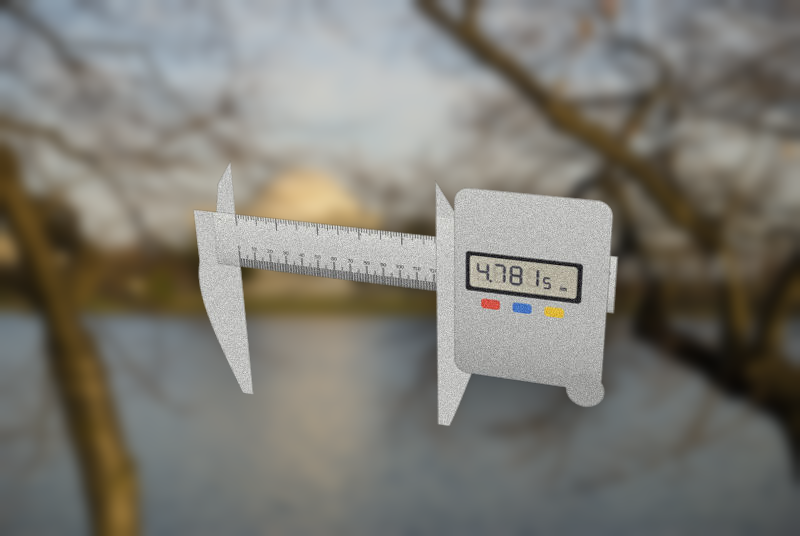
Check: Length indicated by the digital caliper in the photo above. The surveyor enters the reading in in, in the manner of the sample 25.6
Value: 4.7815
